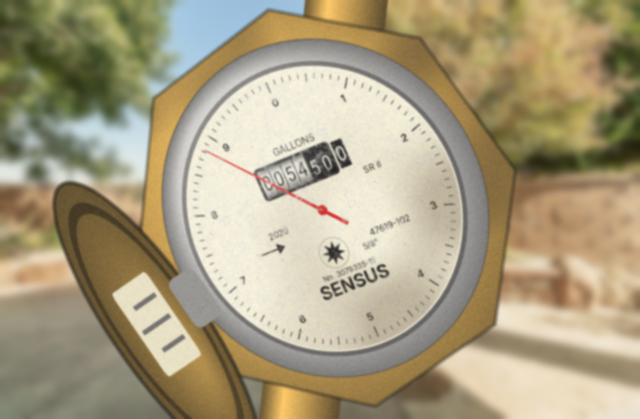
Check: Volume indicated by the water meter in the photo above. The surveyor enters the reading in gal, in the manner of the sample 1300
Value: 54498.8
